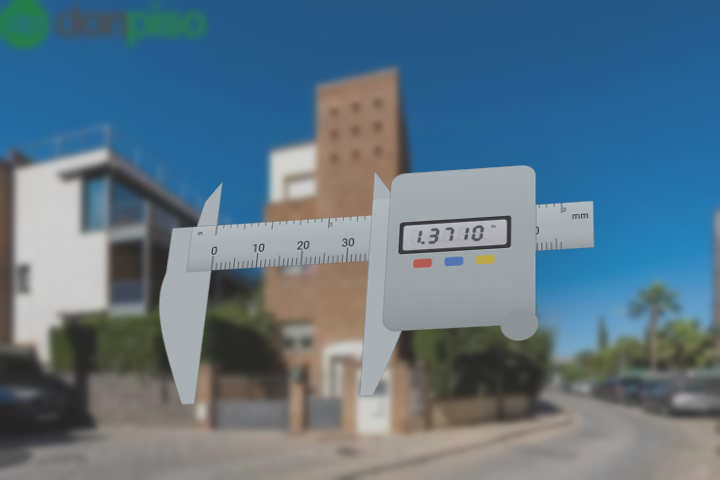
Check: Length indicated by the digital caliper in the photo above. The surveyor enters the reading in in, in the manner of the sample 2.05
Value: 1.3710
